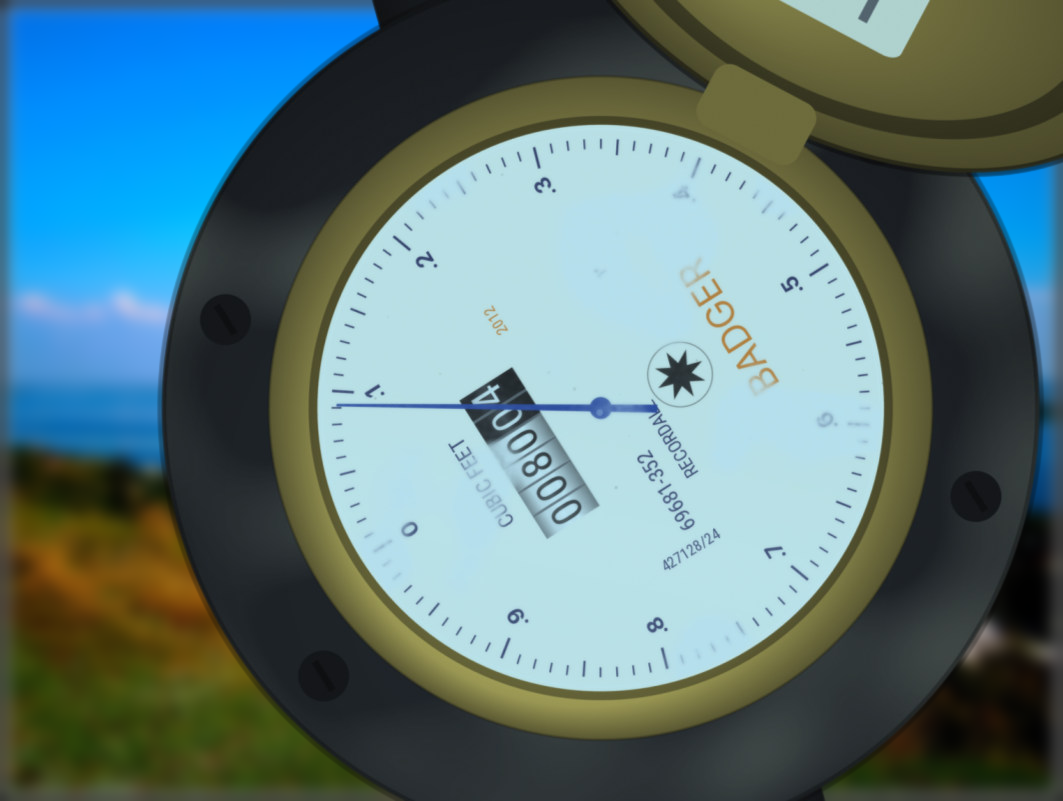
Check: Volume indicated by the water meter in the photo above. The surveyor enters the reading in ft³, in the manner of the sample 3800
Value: 8004.09
